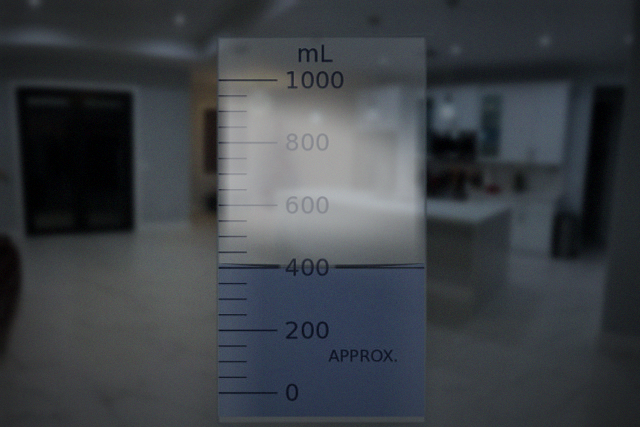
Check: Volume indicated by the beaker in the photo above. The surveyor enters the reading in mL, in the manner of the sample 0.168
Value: 400
